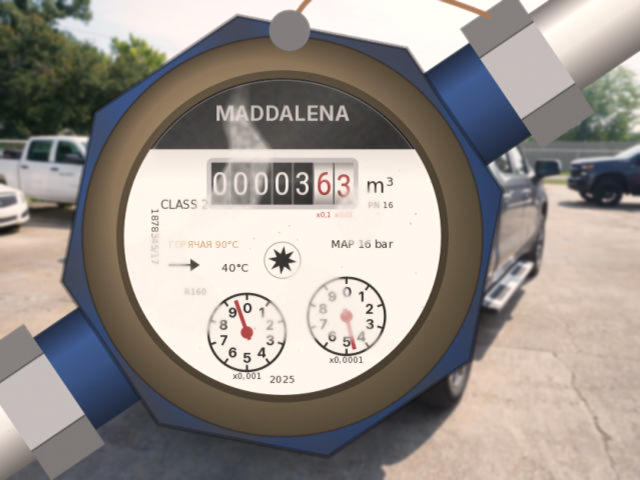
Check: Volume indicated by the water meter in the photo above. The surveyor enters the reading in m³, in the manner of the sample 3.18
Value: 3.6294
